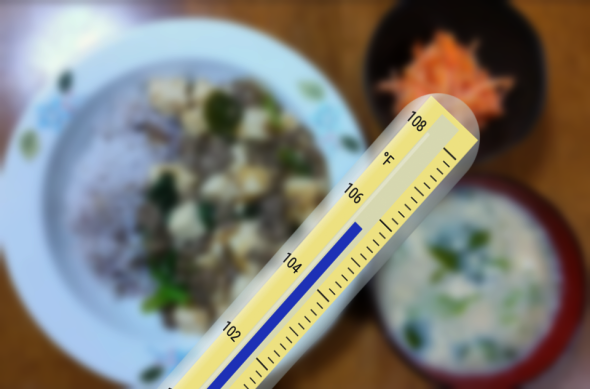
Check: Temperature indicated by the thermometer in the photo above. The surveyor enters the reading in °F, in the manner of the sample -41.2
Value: 105.6
